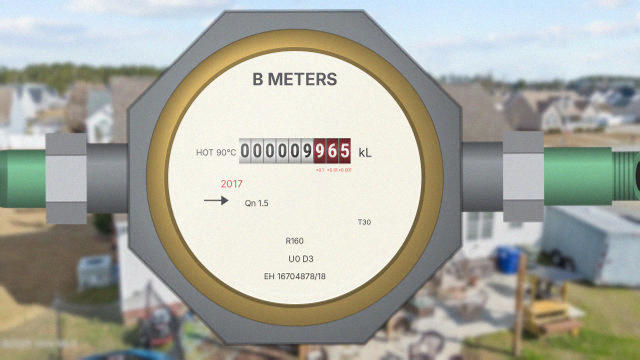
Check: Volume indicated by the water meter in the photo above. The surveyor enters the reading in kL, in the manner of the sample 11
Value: 9.965
